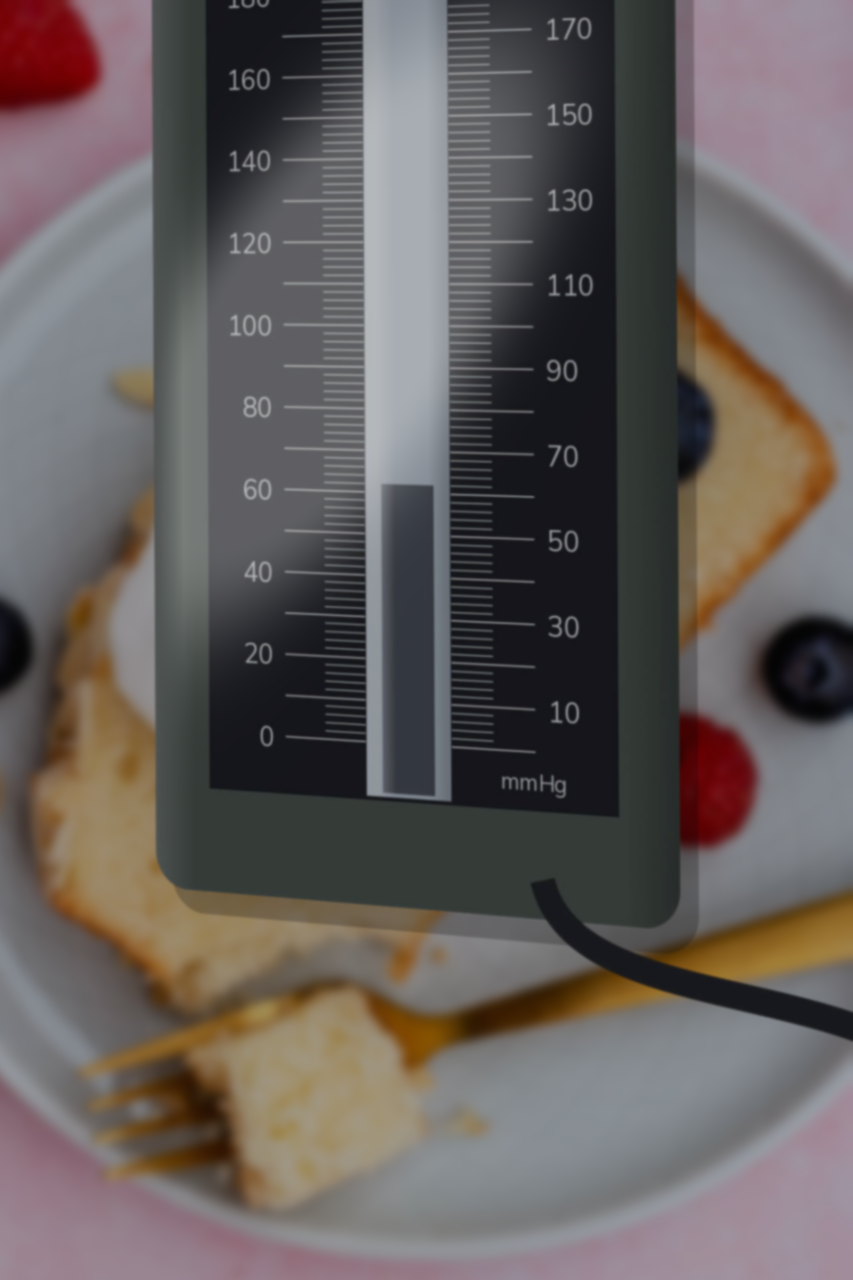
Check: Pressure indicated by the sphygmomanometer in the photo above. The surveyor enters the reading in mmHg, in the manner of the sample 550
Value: 62
